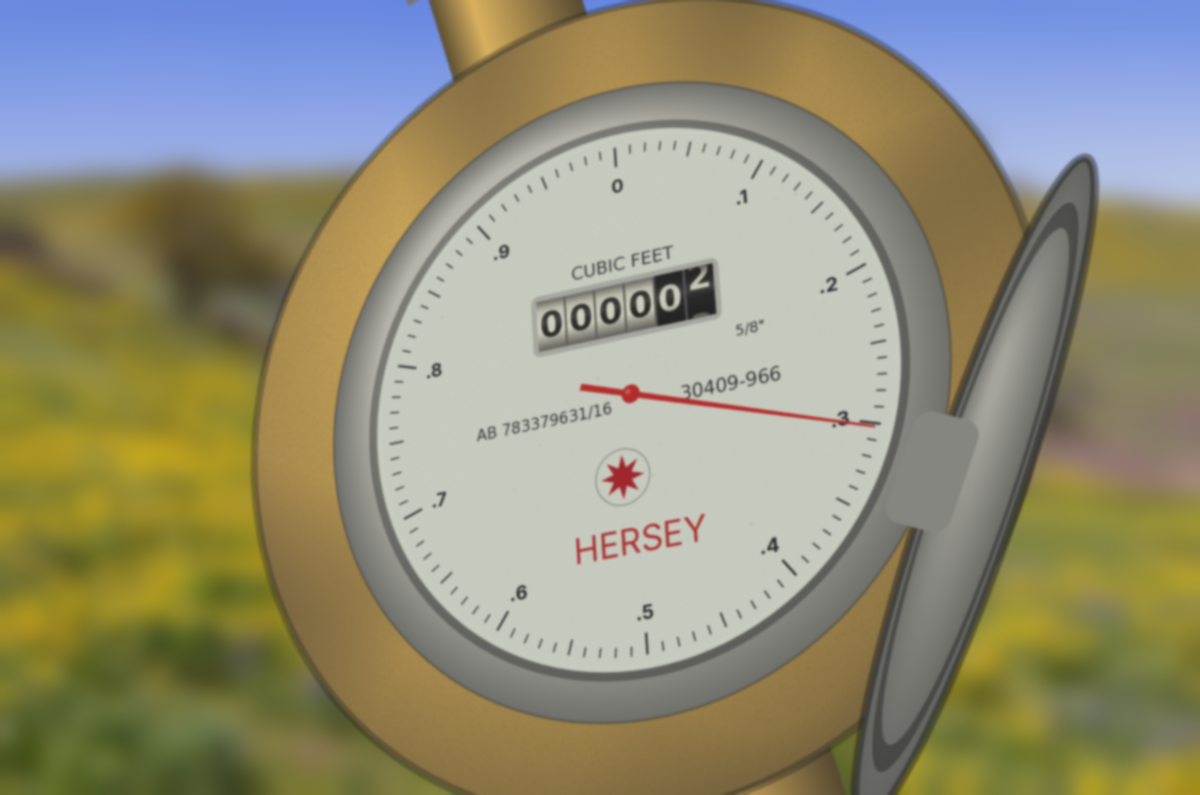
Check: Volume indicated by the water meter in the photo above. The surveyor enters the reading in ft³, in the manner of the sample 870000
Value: 2.30
